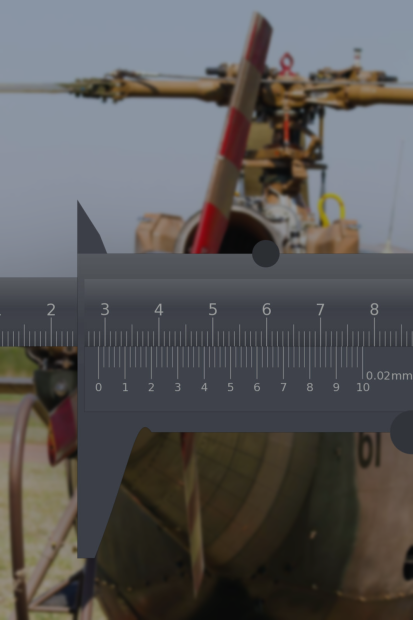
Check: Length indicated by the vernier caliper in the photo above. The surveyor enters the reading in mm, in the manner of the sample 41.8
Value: 28.8
